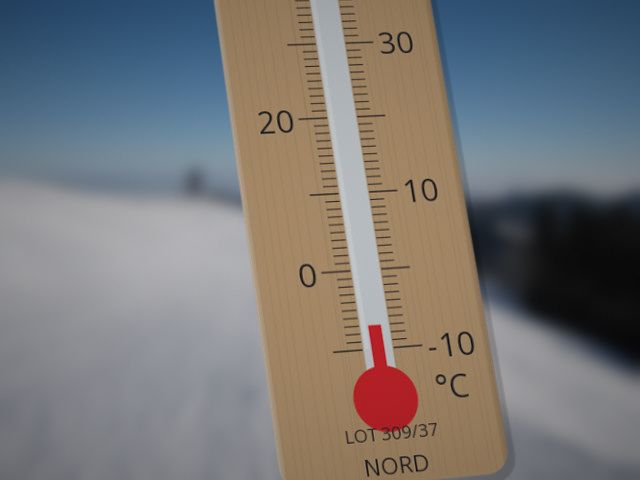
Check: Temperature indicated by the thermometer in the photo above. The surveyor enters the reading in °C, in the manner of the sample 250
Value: -7
